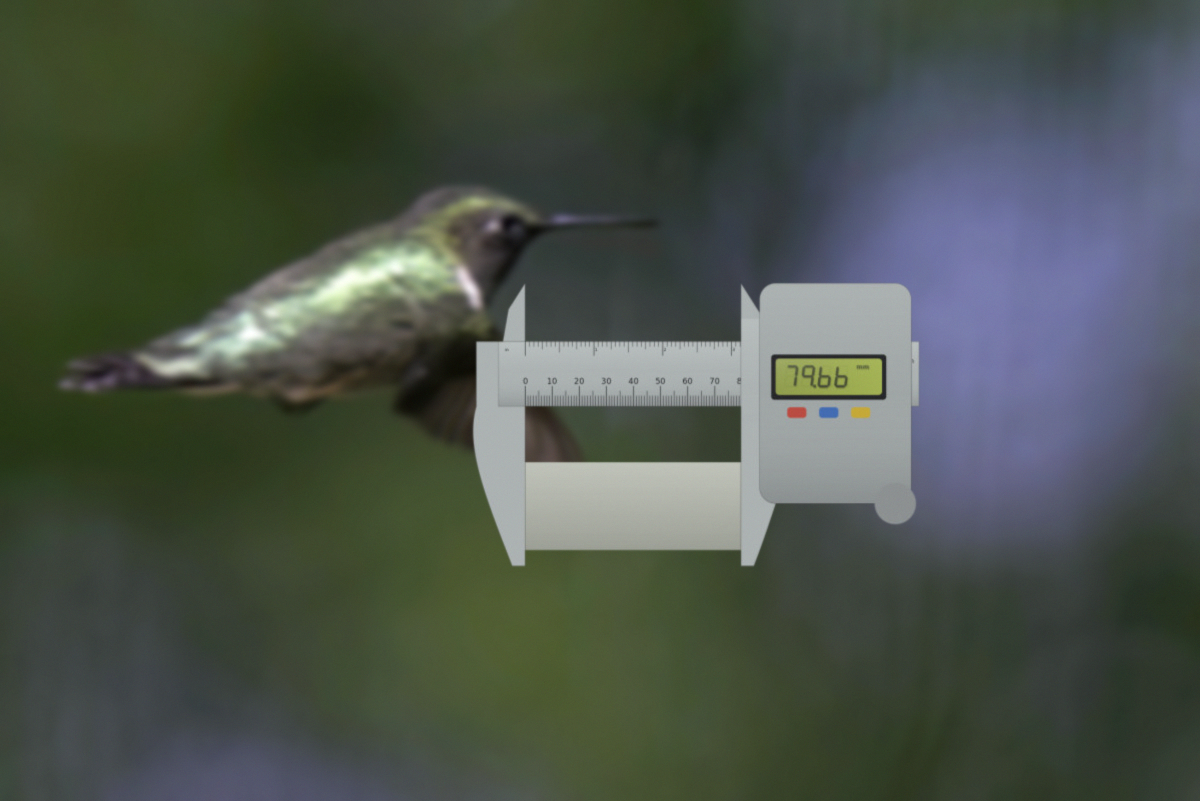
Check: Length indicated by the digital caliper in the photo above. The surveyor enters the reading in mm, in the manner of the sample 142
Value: 79.66
